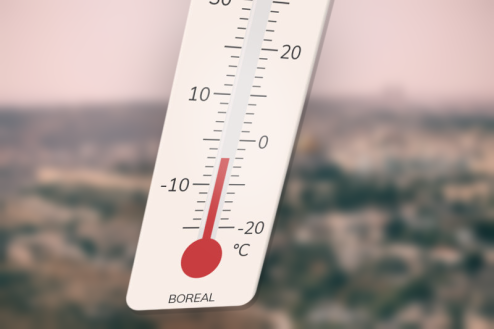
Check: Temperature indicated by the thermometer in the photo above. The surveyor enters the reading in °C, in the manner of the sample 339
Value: -4
